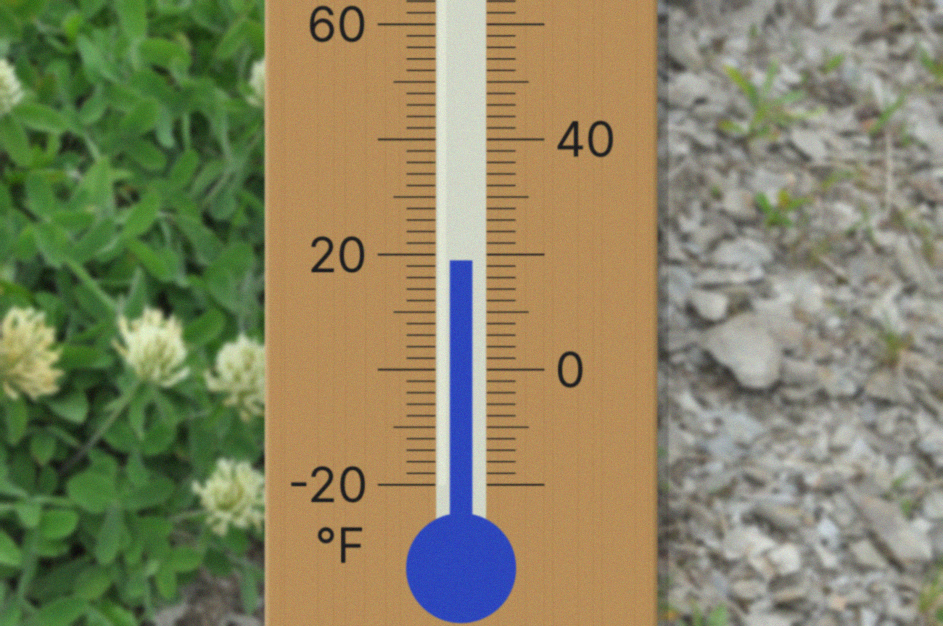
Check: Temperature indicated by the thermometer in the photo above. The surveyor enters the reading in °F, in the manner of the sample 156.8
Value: 19
